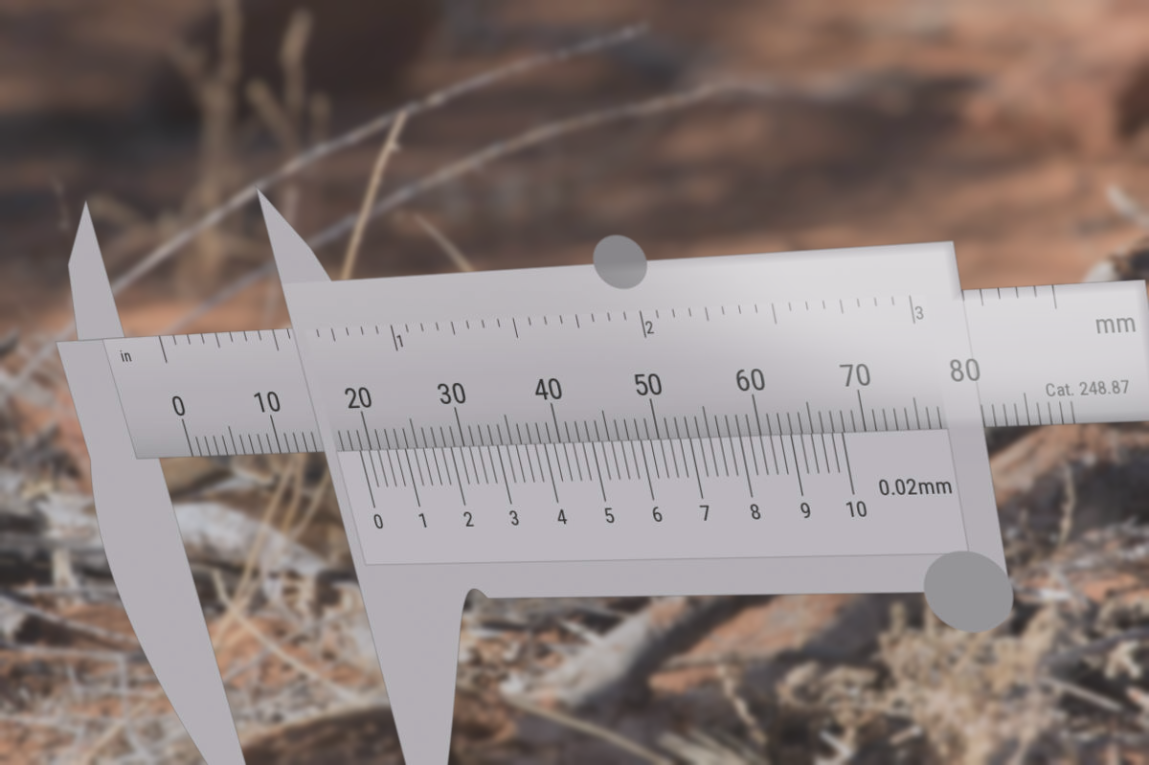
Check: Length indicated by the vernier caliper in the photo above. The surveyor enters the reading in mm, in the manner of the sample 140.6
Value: 18.8
